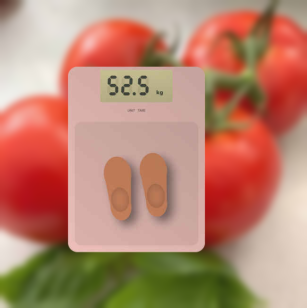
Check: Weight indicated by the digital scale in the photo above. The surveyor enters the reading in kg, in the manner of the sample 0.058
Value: 52.5
